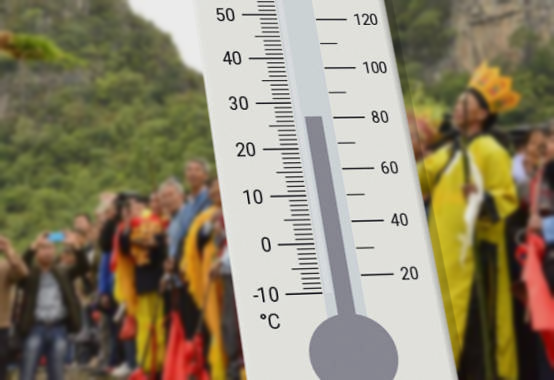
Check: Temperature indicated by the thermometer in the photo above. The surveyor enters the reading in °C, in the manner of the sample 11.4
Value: 27
